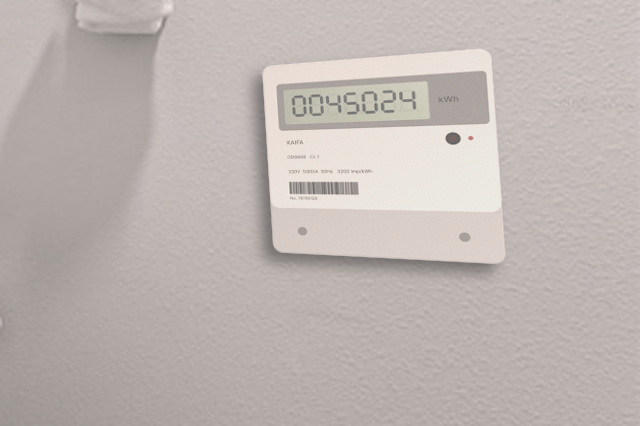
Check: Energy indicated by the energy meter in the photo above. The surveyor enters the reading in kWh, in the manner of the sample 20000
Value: 45024
